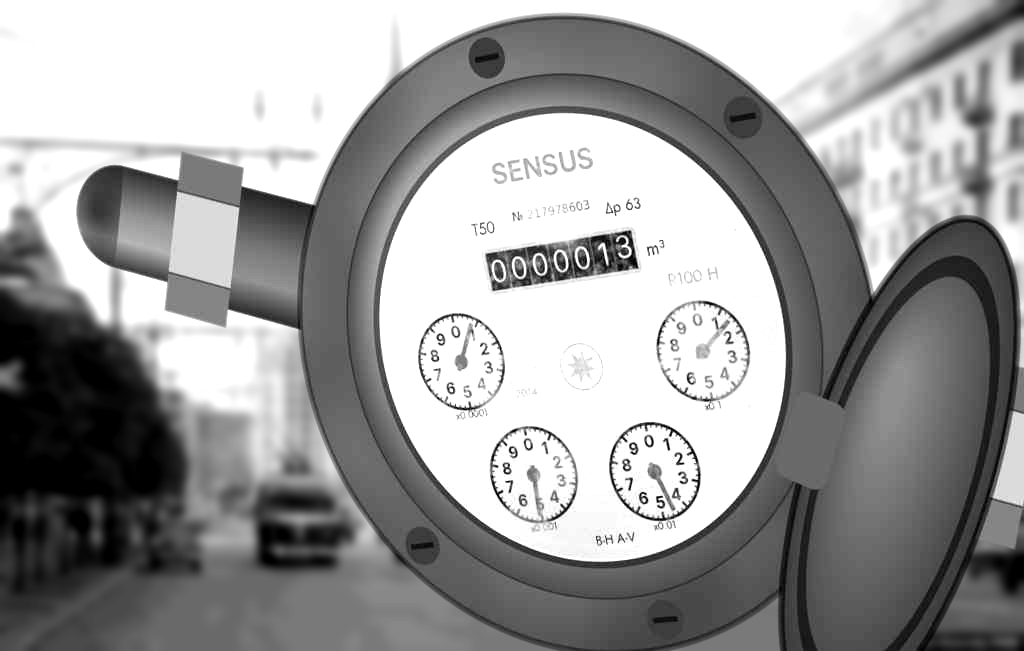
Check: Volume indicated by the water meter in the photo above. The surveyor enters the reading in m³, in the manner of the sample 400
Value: 13.1450
